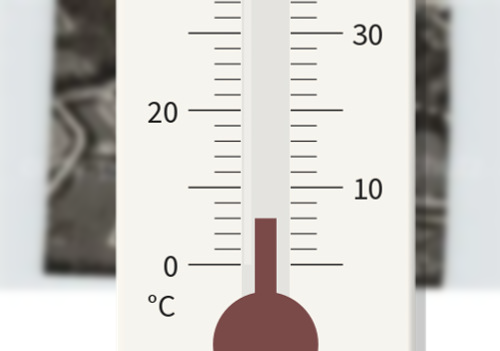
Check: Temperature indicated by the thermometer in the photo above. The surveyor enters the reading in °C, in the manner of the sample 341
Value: 6
